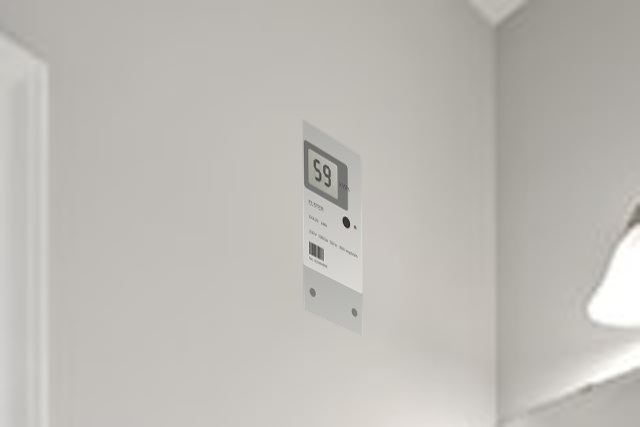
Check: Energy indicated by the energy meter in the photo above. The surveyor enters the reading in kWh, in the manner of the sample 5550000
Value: 59
